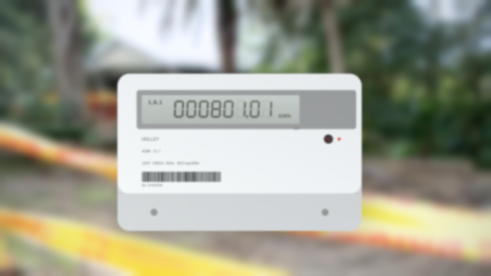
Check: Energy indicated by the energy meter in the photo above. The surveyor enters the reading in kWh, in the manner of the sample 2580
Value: 801.01
